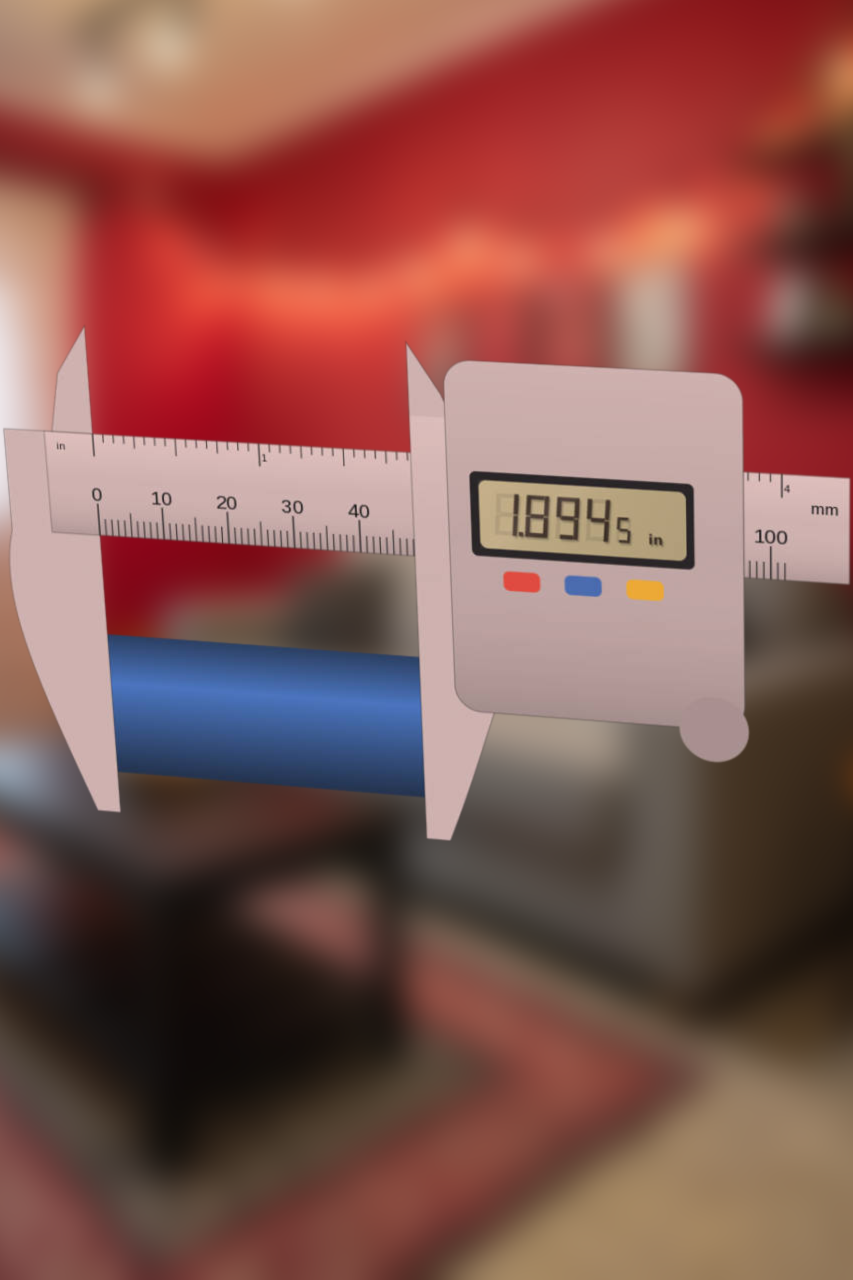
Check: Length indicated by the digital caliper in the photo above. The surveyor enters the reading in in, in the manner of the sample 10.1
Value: 1.8945
